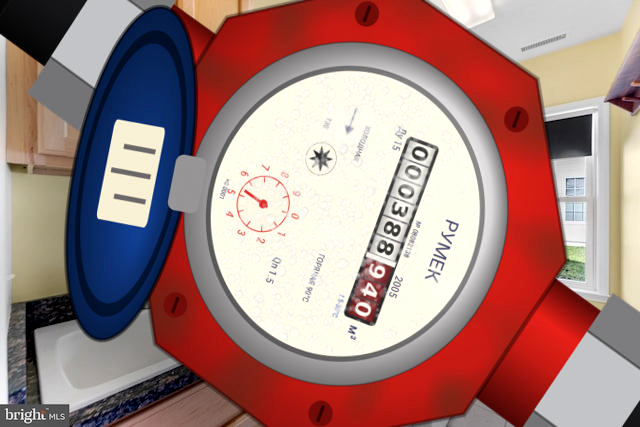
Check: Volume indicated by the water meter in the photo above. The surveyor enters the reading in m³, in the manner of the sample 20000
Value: 388.9405
